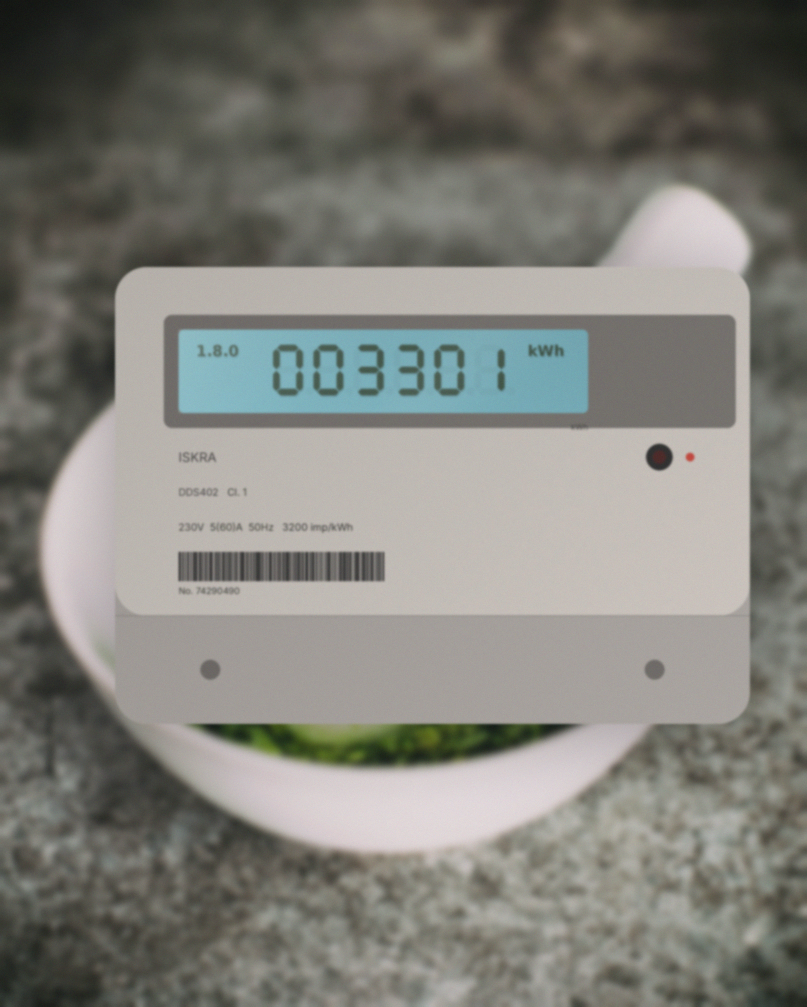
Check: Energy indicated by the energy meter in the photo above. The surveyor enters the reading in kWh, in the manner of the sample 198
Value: 3301
